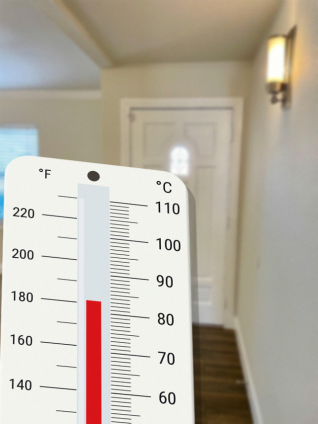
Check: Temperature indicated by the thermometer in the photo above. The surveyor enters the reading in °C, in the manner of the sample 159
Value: 83
